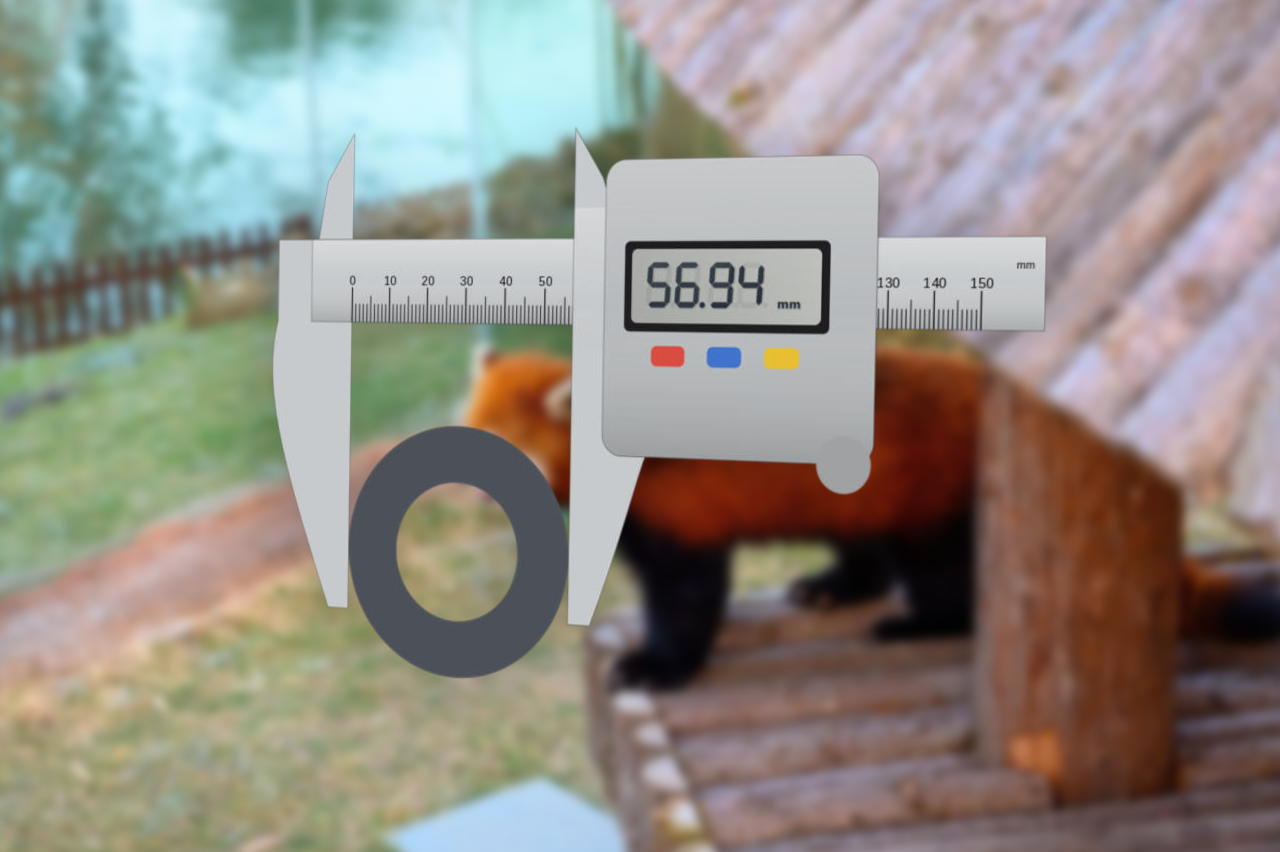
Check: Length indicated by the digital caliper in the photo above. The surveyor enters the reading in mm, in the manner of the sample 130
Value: 56.94
